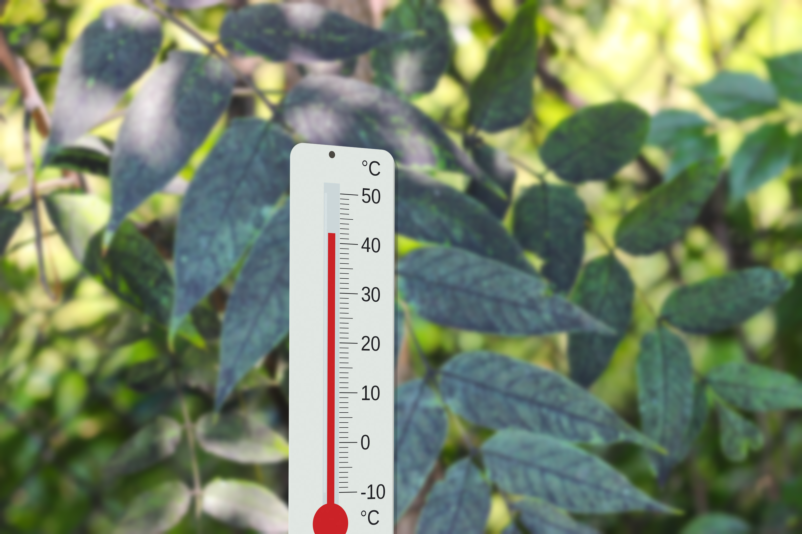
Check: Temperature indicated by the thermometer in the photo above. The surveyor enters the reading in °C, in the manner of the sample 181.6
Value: 42
